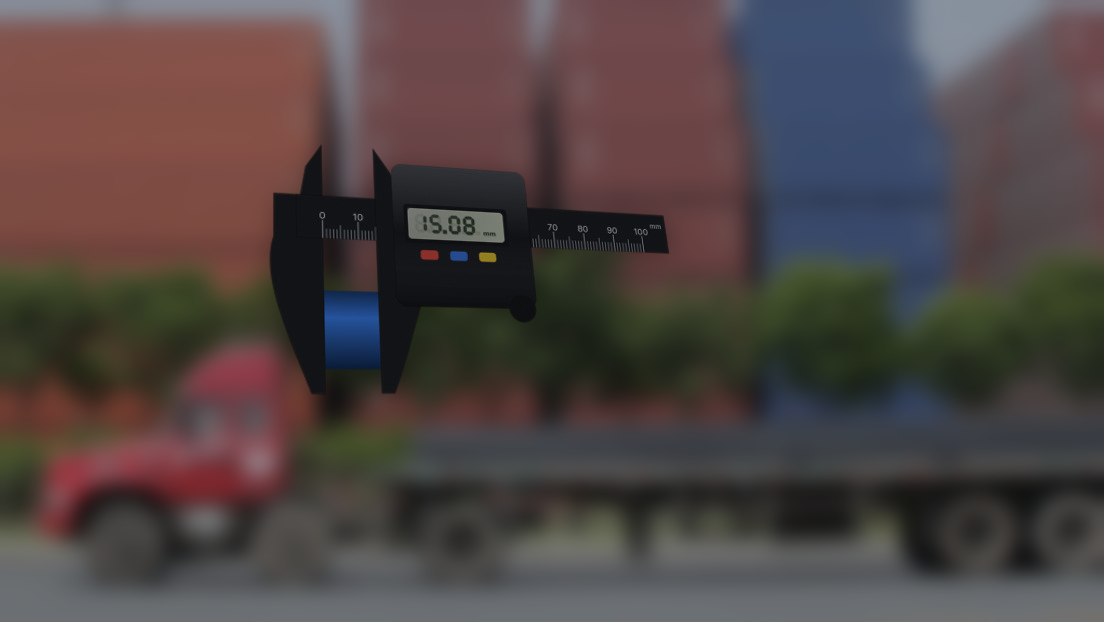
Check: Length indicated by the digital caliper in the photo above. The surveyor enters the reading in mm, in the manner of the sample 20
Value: 15.08
